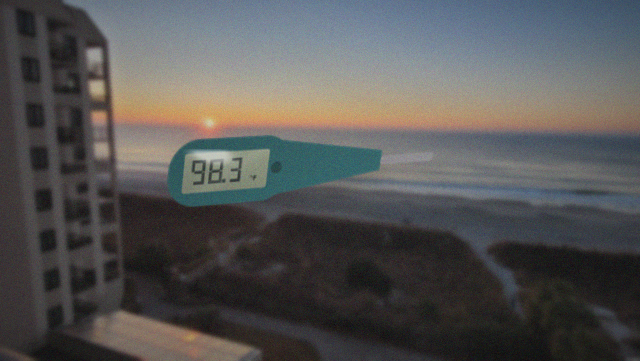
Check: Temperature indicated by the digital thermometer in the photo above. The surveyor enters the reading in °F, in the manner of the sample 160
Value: 98.3
